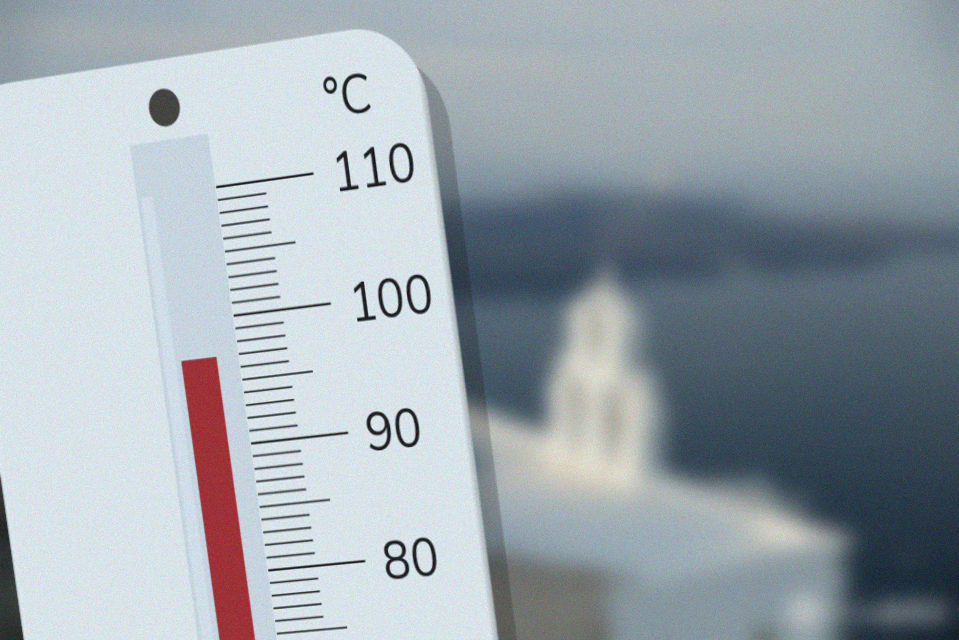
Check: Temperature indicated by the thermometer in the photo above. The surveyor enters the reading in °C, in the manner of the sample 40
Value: 97
